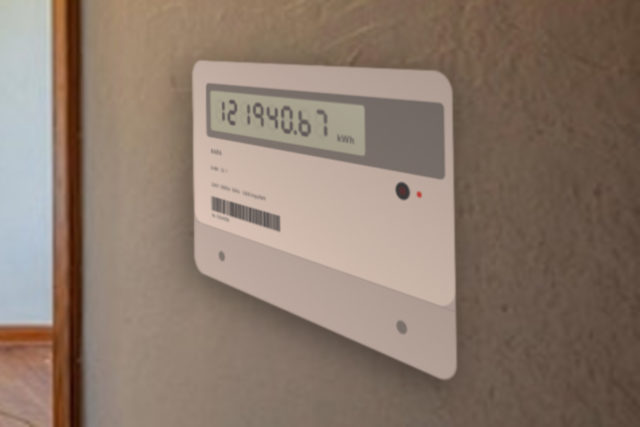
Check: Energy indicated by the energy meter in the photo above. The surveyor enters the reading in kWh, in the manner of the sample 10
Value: 121940.67
